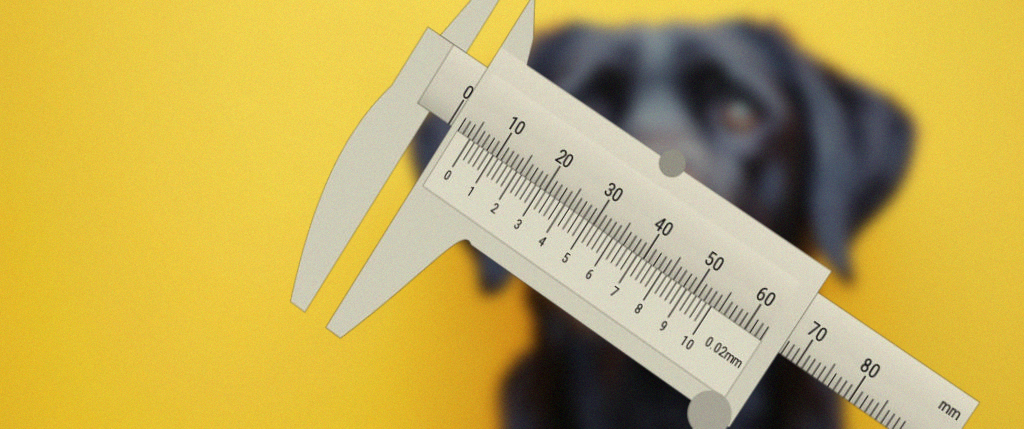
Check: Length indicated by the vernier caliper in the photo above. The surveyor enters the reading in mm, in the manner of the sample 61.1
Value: 4.5
